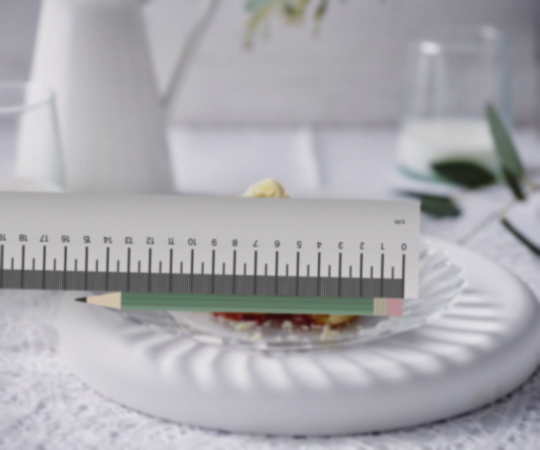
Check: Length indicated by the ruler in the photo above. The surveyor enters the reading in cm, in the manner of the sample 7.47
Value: 15.5
